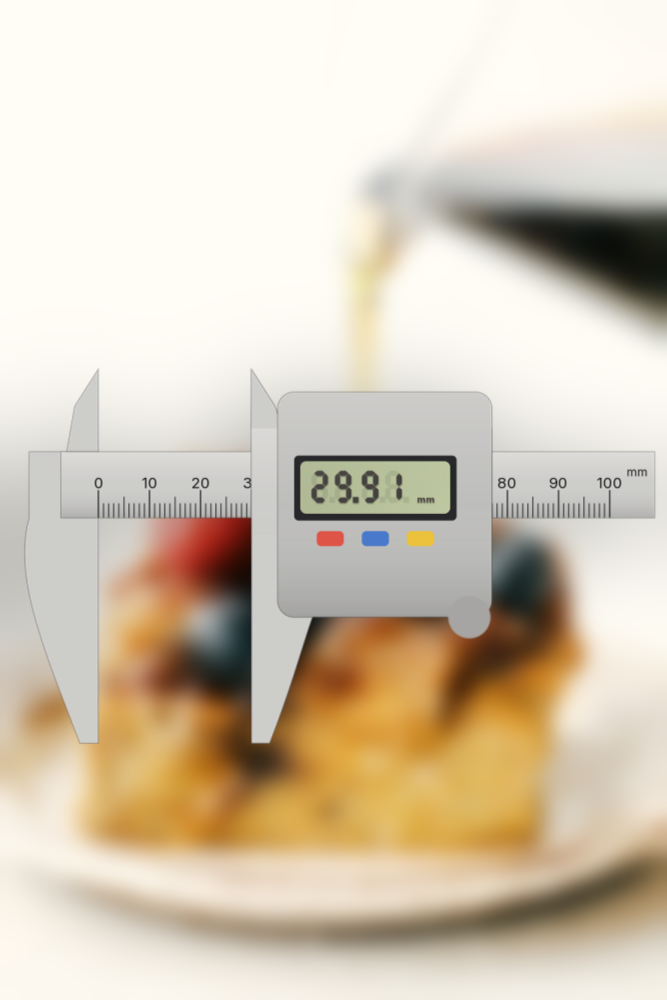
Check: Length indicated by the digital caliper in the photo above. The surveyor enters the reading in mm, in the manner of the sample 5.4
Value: 29.91
